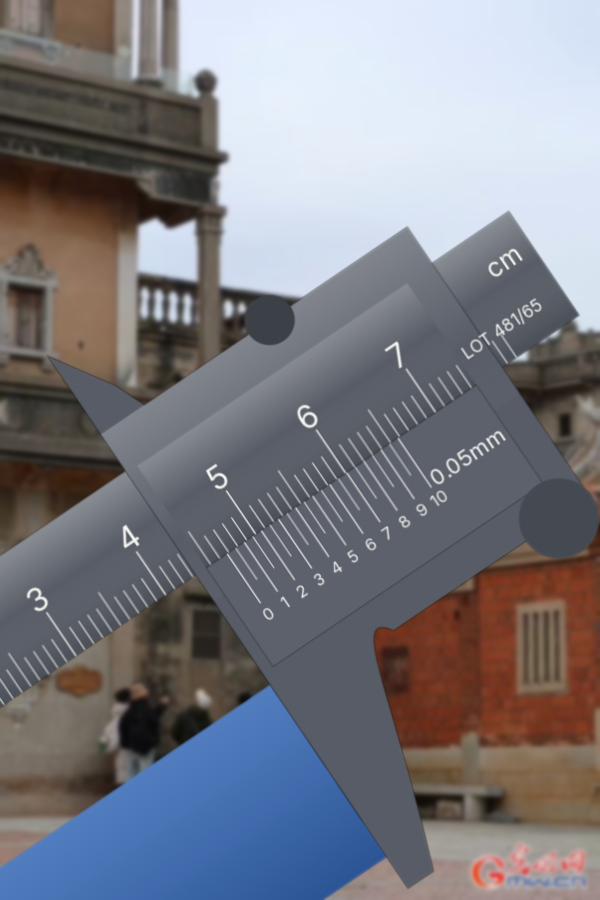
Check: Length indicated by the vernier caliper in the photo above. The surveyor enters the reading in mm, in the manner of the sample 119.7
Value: 46.8
